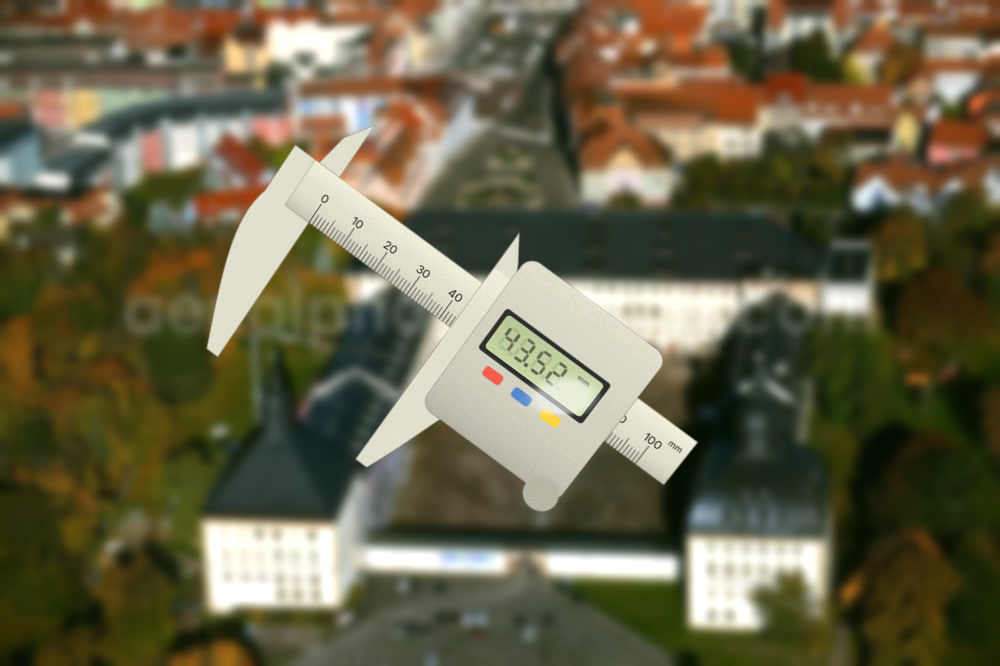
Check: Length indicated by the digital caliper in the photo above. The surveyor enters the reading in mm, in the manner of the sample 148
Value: 43.52
